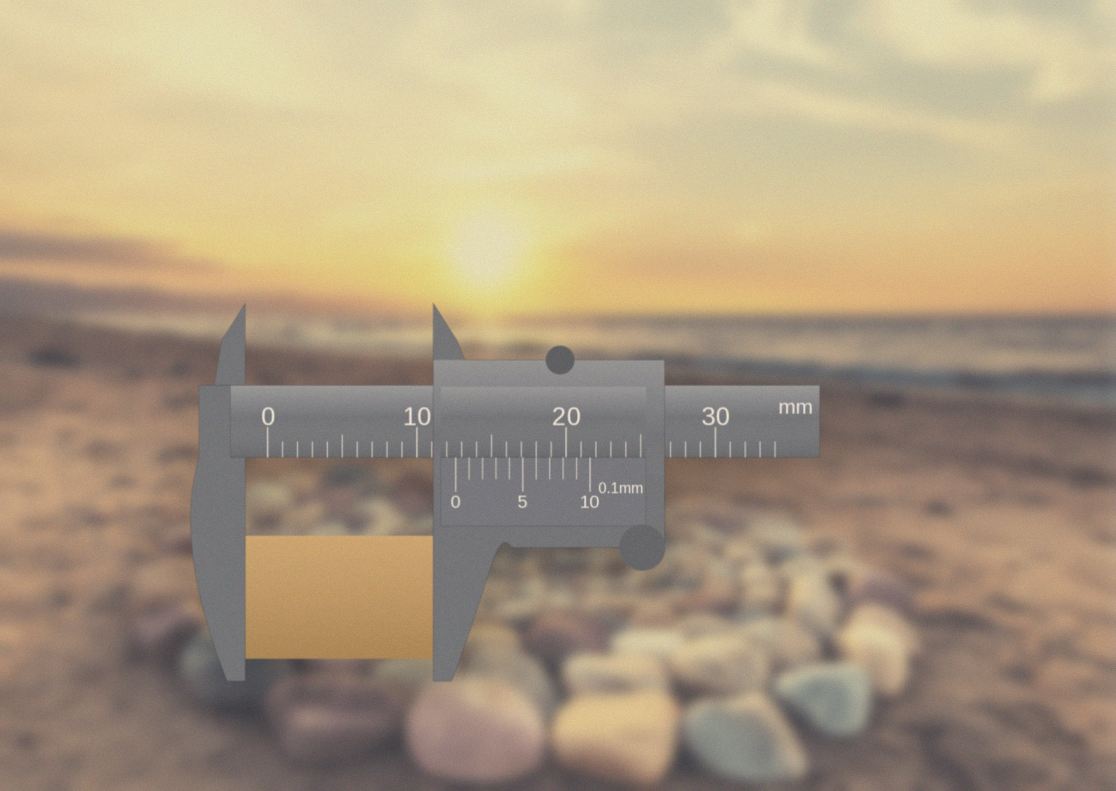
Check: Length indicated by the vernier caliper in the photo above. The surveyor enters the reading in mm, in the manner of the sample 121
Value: 12.6
